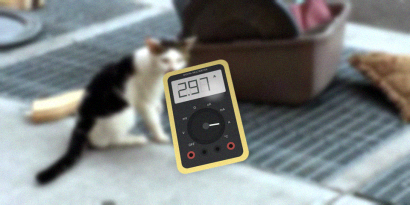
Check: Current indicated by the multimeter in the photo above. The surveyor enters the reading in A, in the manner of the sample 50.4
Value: 2.97
